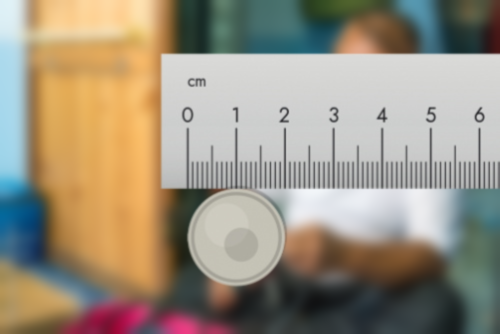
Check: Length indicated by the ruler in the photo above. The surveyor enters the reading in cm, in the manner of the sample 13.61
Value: 2
